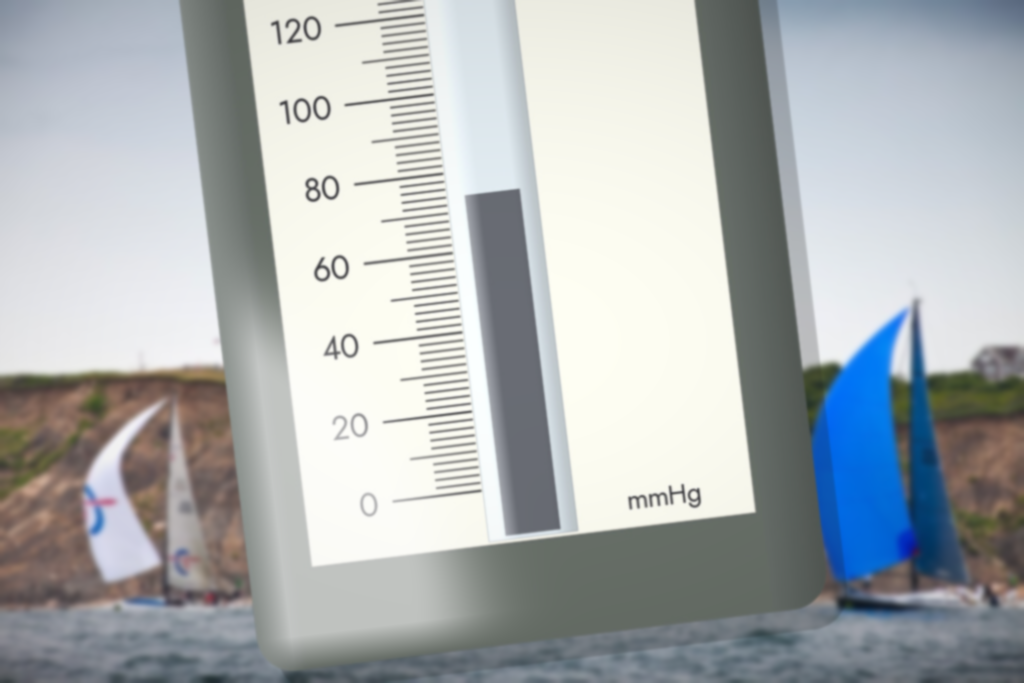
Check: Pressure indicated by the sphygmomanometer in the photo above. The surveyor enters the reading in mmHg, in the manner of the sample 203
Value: 74
